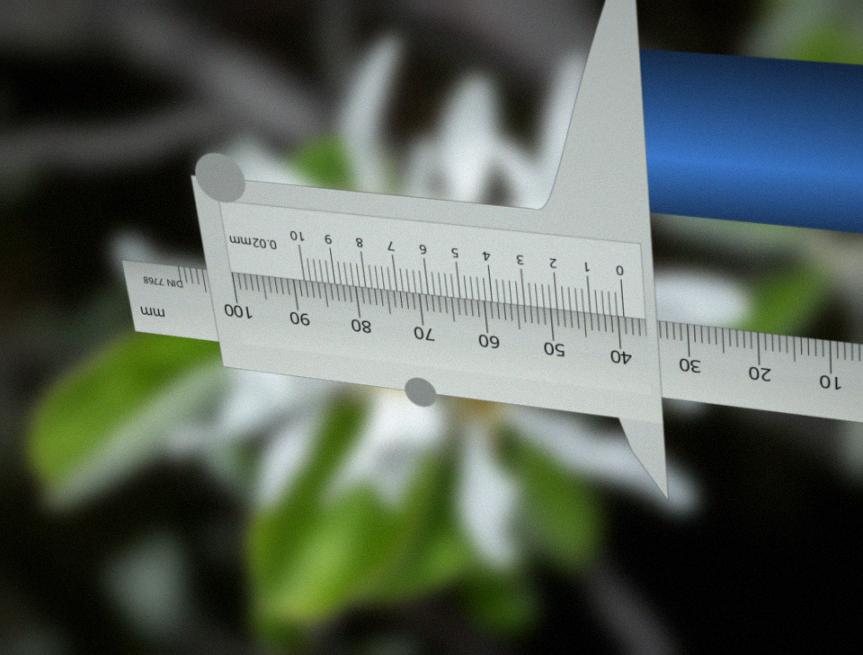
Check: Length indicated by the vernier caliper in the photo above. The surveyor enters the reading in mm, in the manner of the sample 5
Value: 39.2
